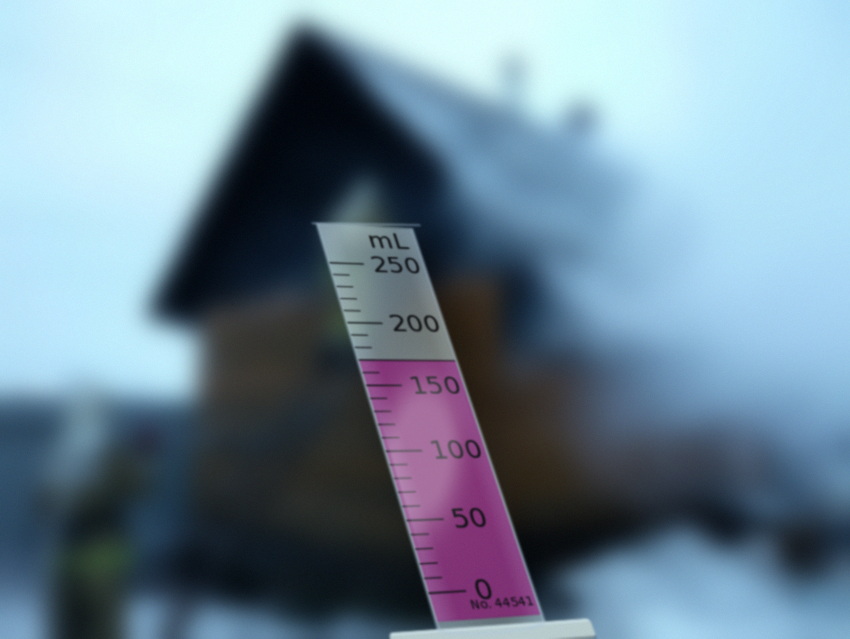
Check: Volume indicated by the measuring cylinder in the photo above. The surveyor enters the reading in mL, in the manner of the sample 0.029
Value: 170
